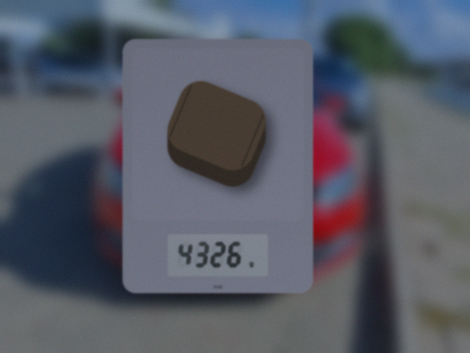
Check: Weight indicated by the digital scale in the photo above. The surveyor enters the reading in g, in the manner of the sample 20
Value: 4326
